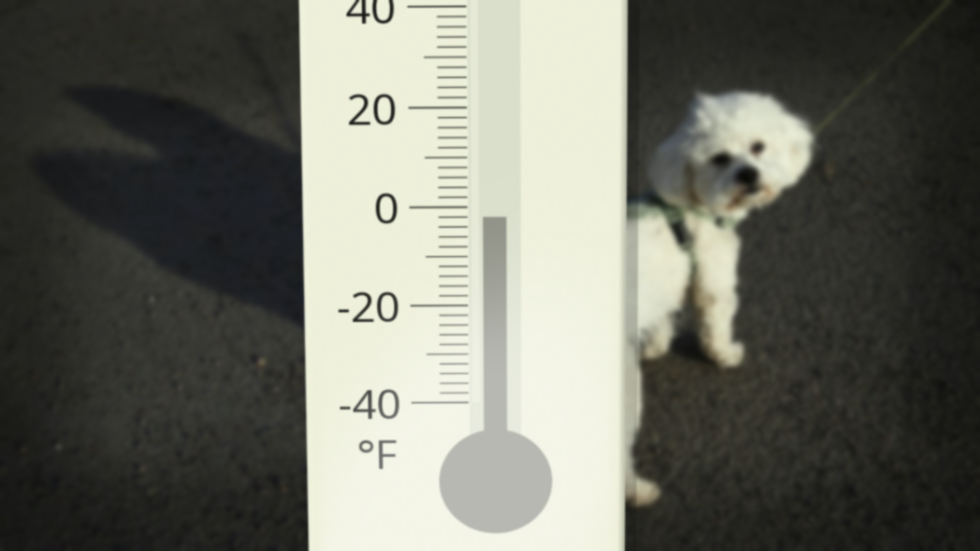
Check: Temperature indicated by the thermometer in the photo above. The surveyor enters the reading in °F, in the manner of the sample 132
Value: -2
